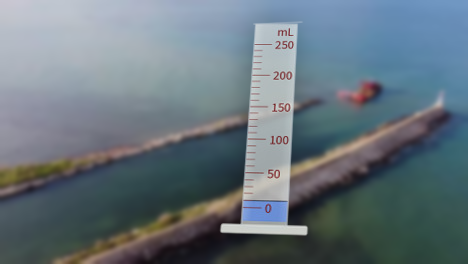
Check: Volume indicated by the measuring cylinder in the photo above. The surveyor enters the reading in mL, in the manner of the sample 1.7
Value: 10
